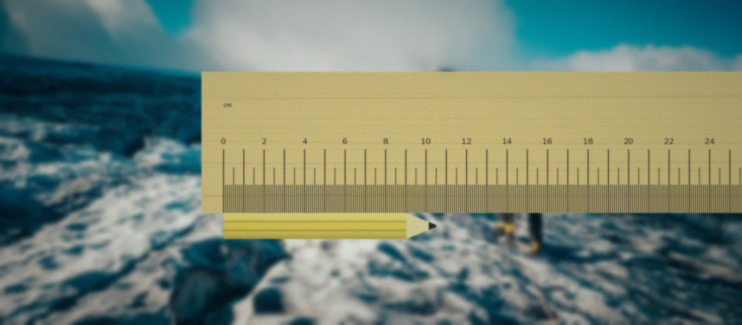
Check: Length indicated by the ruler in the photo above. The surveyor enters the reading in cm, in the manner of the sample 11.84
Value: 10.5
